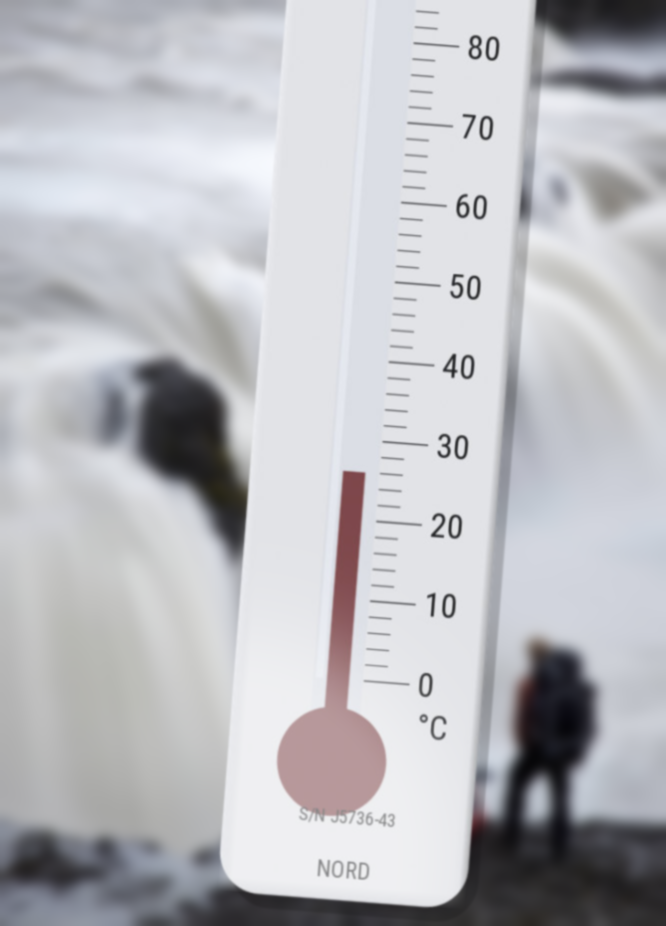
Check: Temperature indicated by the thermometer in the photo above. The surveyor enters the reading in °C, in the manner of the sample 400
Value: 26
